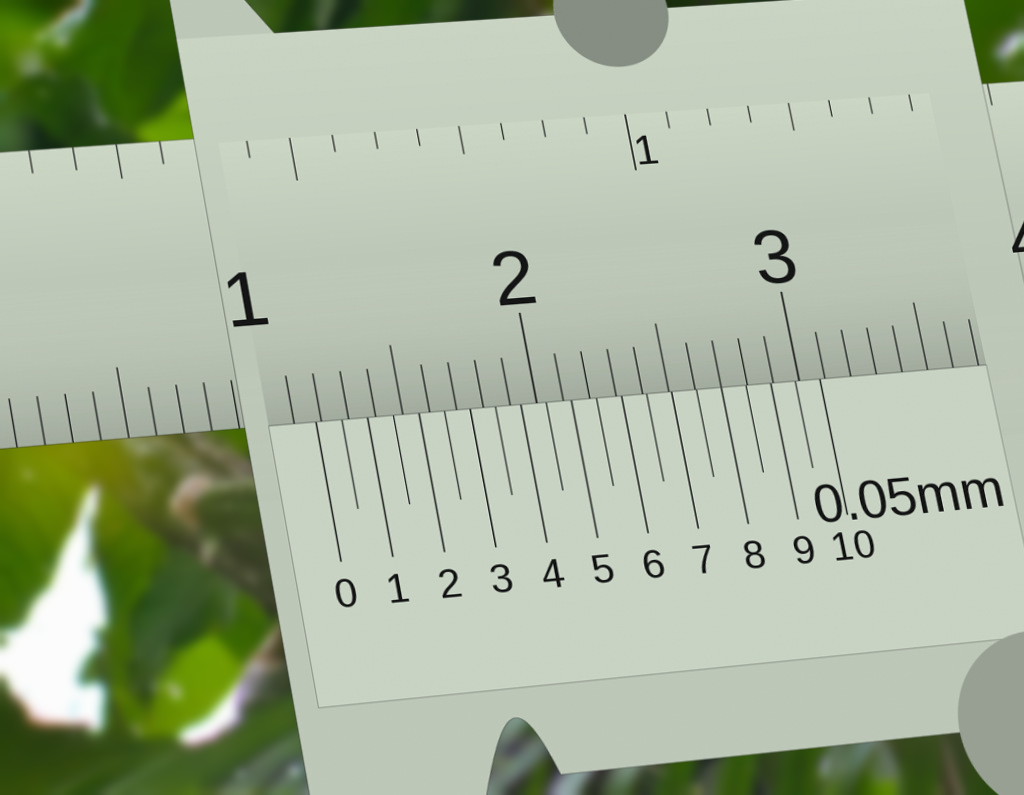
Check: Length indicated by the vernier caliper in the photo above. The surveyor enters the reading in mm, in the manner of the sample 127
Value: 11.80
